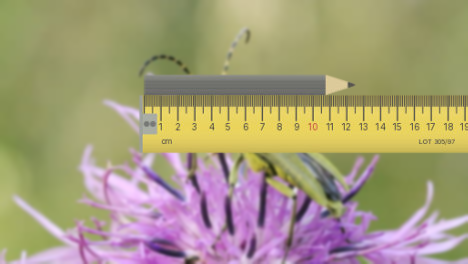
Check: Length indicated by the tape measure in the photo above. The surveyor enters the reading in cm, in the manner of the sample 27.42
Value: 12.5
